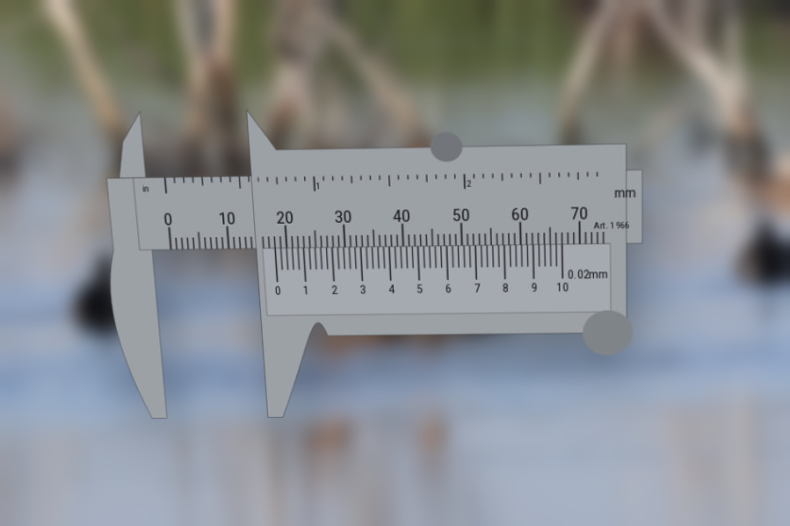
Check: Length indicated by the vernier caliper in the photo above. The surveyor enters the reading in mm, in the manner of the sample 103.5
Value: 18.0
